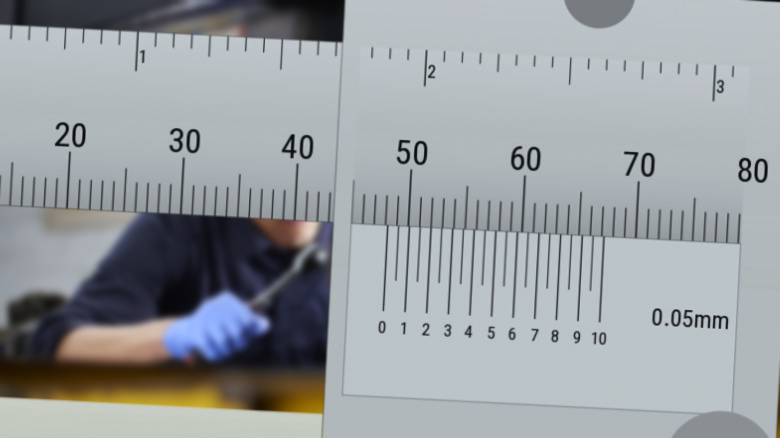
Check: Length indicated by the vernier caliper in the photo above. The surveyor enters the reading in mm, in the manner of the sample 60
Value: 48.2
